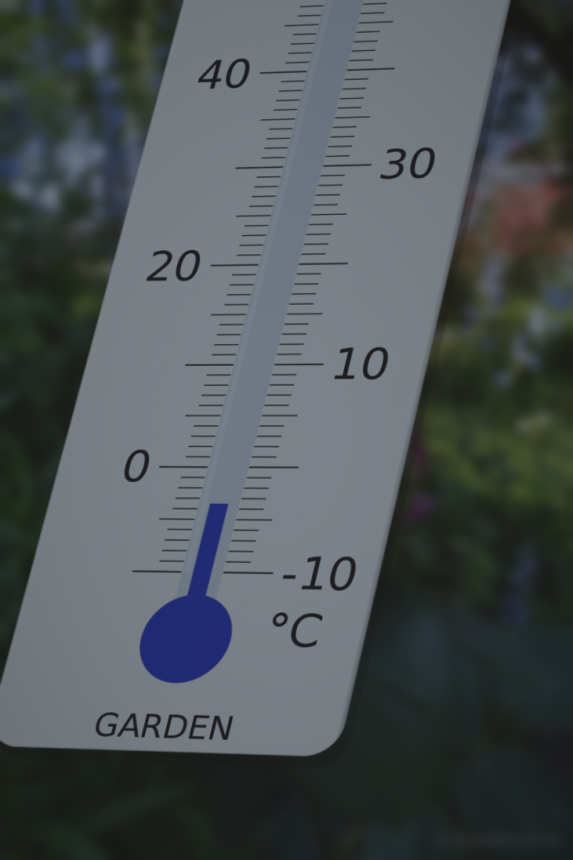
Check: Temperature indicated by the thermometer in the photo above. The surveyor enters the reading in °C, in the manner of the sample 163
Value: -3.5
